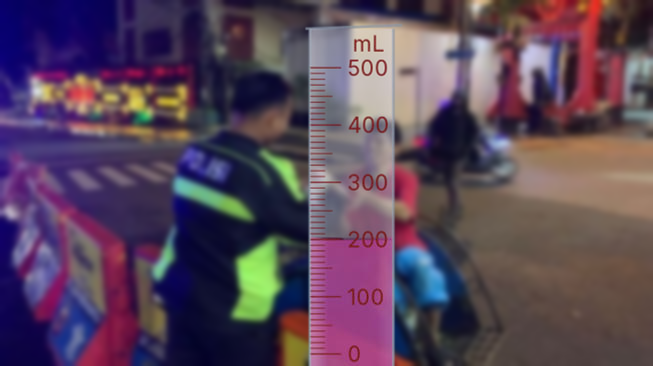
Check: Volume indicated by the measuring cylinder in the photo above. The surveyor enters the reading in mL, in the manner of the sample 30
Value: 200
